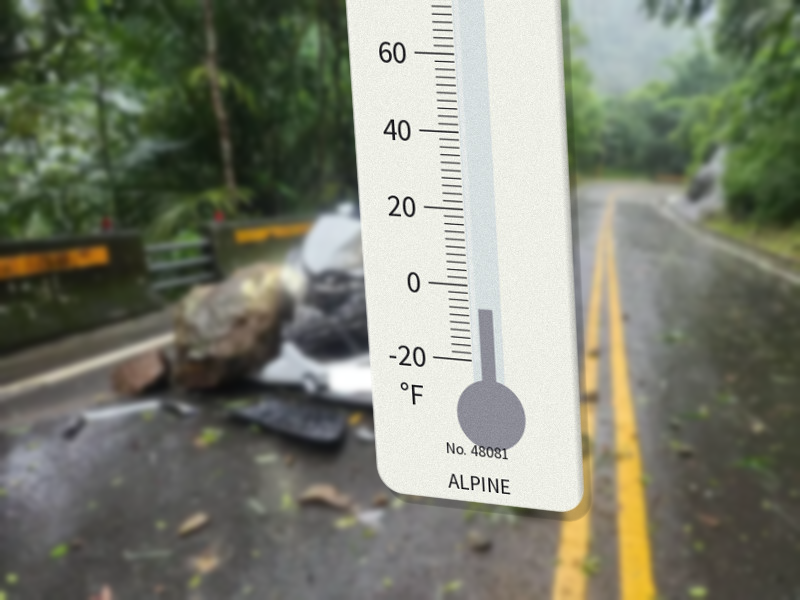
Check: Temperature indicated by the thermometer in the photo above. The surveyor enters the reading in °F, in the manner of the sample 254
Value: -6
